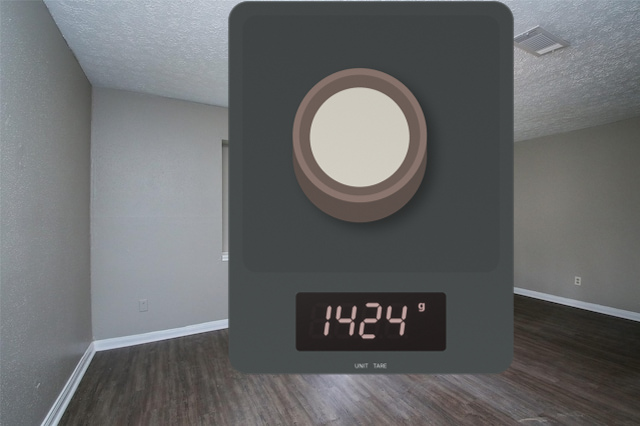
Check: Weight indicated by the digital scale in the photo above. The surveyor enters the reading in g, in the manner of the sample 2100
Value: 1424
